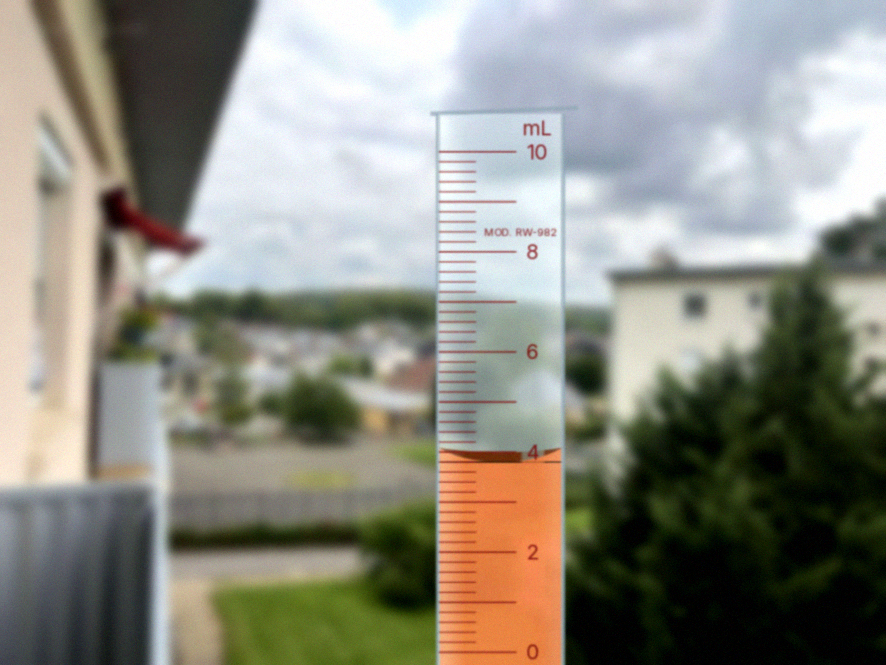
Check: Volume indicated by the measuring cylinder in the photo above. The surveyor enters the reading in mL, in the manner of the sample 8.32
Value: 3.8
